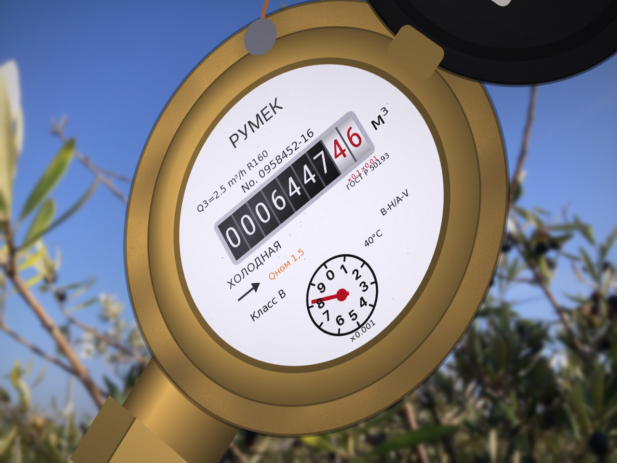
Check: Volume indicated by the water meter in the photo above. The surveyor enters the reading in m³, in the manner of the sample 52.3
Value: 6447.468
